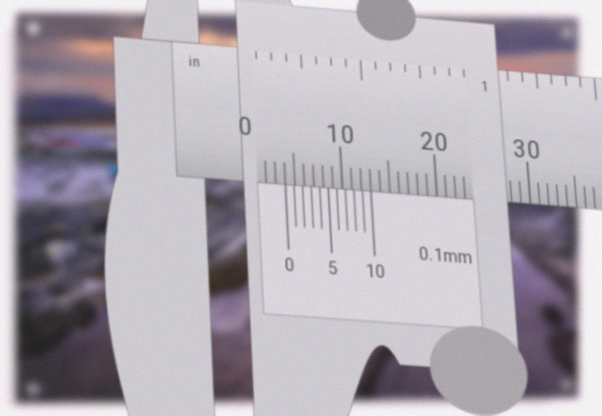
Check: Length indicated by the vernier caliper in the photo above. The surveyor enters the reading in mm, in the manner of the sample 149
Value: 4.0
